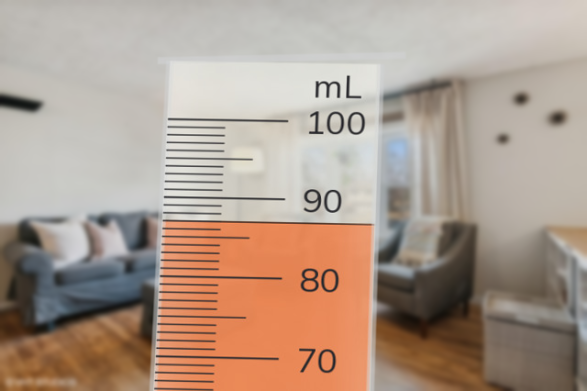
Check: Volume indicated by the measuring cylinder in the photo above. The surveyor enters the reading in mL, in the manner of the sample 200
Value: 87
